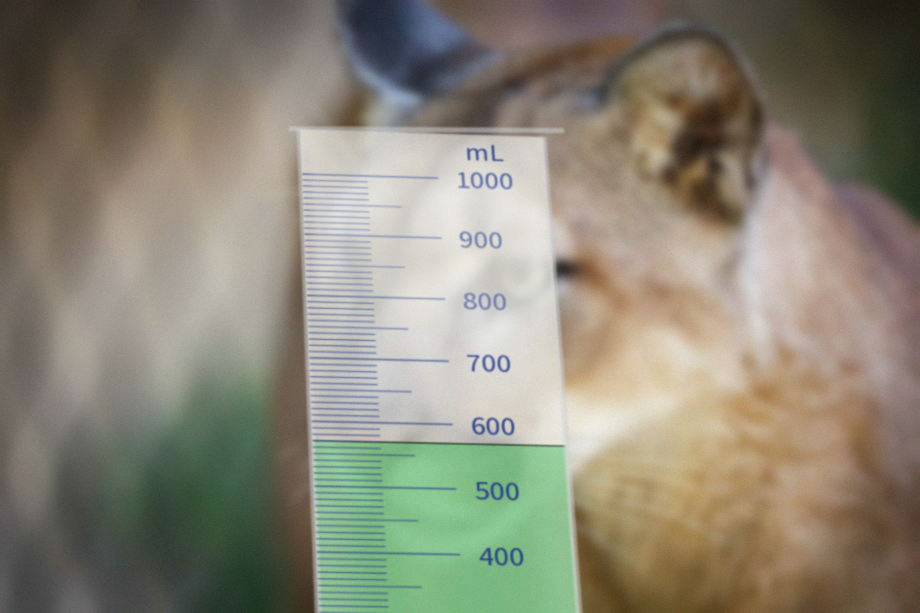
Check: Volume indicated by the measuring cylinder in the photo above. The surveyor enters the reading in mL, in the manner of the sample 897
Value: 570
